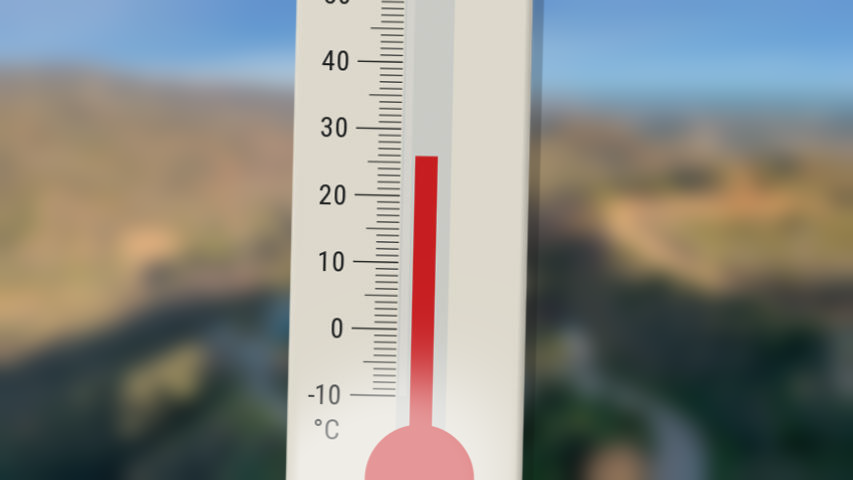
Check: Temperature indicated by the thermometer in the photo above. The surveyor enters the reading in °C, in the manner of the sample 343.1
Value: 26
